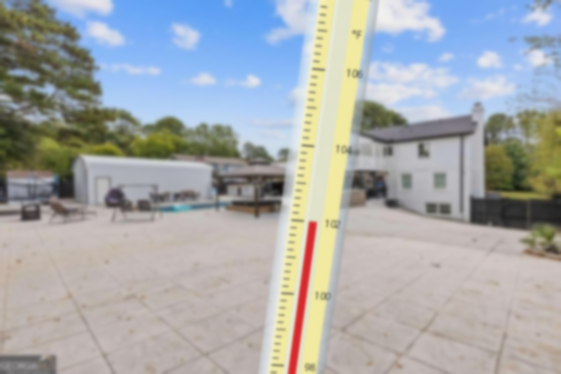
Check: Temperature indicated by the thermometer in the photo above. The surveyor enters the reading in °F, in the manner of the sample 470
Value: 102
